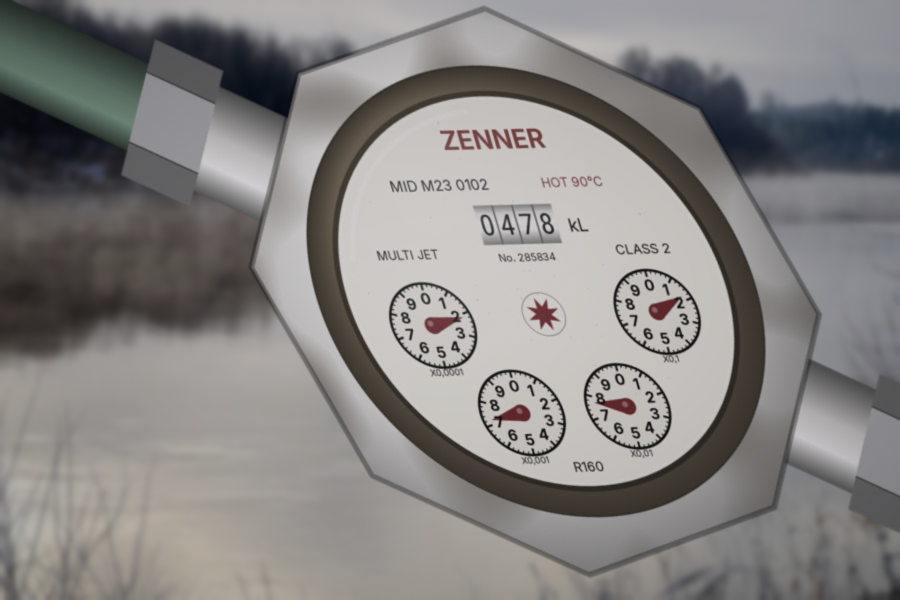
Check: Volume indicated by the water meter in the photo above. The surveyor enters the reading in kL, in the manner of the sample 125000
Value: 478.1772
